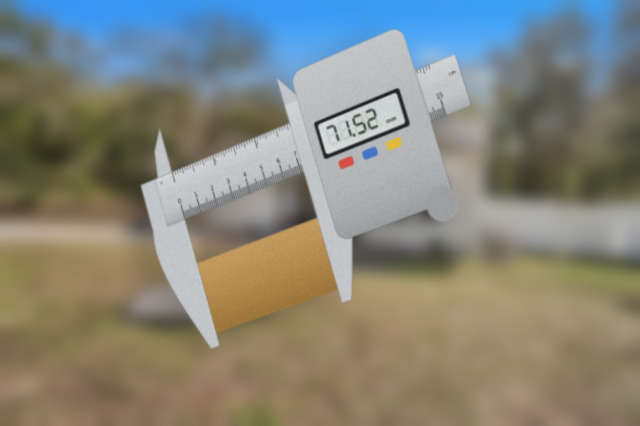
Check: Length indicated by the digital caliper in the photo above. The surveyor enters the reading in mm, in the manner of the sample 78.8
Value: 71.52
